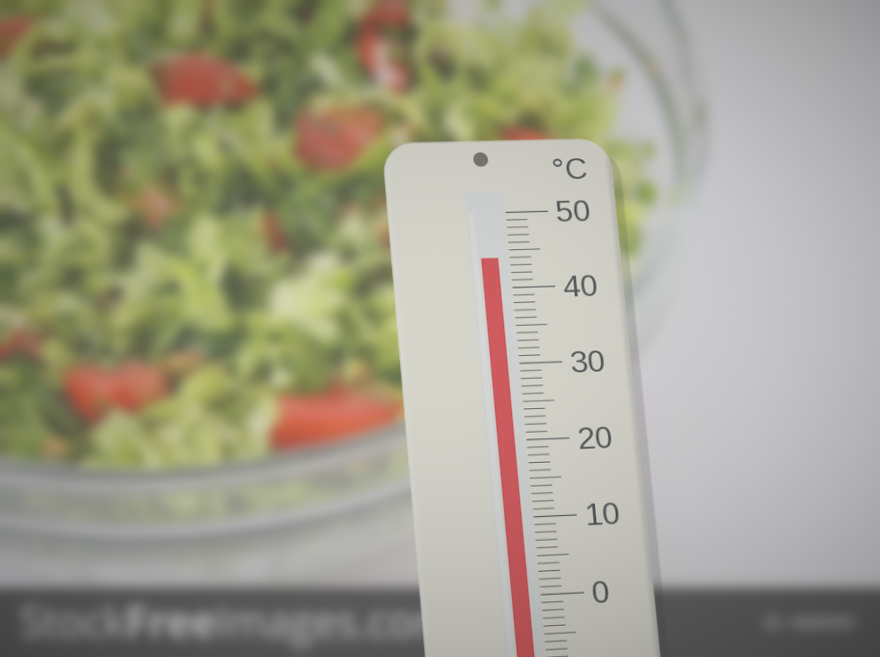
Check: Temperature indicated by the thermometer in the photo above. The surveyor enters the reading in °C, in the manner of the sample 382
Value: 44
